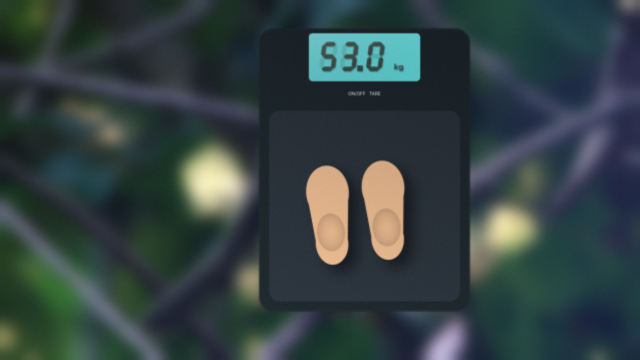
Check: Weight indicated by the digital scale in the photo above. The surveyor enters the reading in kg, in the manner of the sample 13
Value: 53.0
